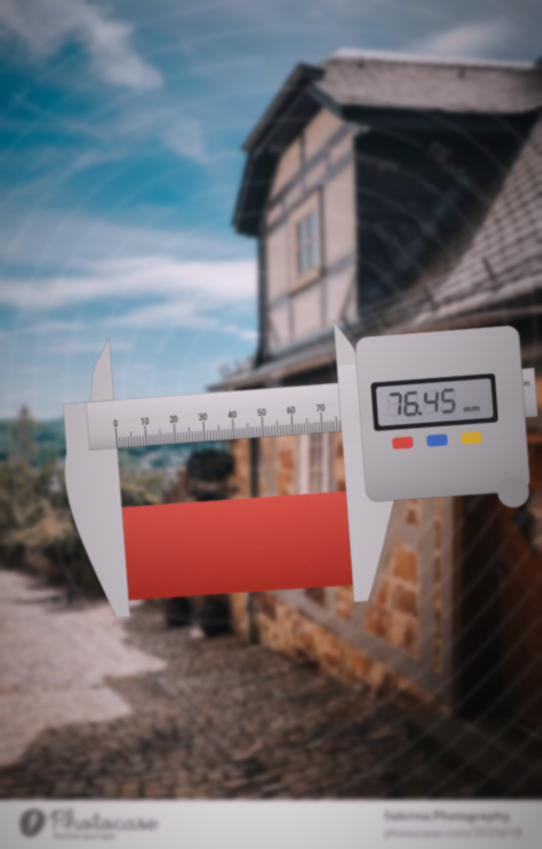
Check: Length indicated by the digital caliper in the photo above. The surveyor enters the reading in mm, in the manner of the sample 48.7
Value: 76.45
